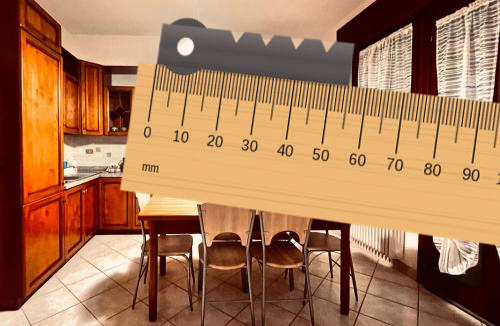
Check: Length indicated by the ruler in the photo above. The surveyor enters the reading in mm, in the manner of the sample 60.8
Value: 55
